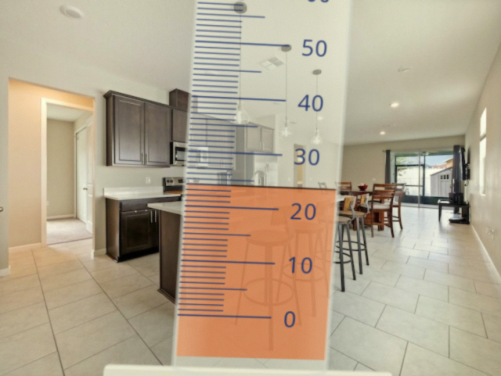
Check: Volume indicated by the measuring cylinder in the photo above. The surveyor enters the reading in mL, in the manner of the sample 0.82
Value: 24
